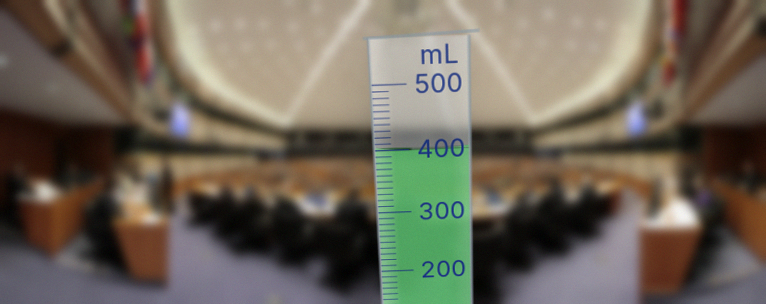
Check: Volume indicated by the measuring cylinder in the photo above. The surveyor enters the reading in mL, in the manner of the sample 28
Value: 400
